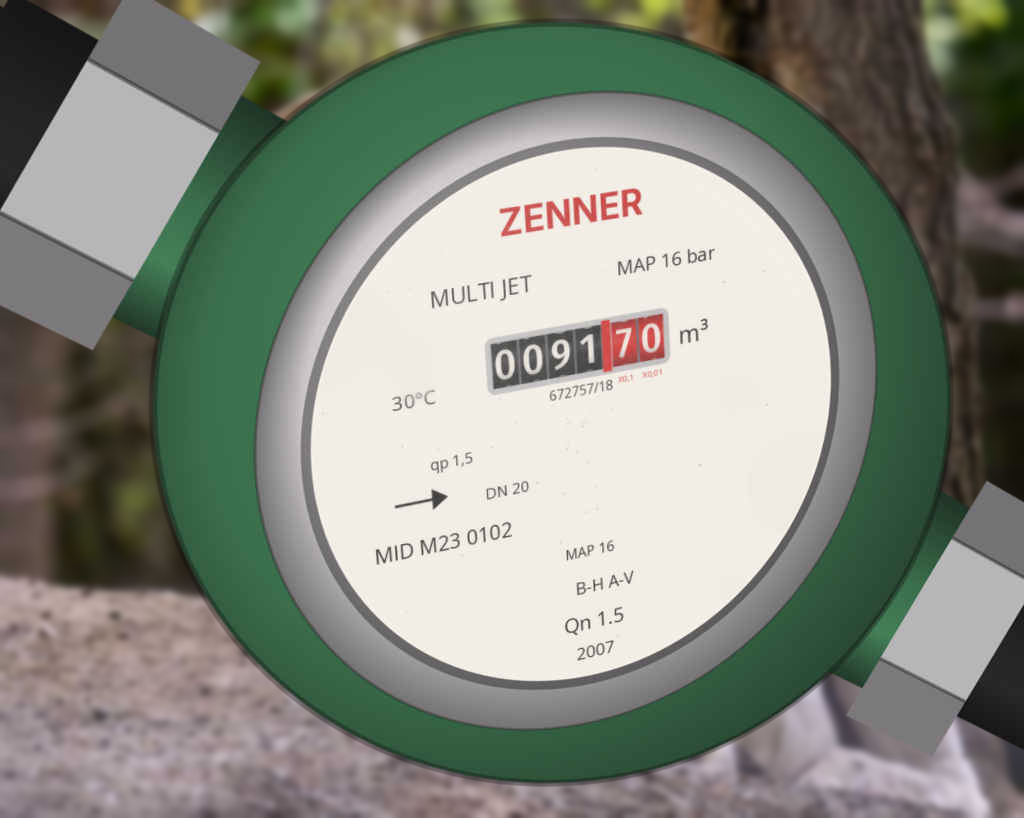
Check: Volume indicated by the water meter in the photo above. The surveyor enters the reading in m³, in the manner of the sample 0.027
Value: 91.70
